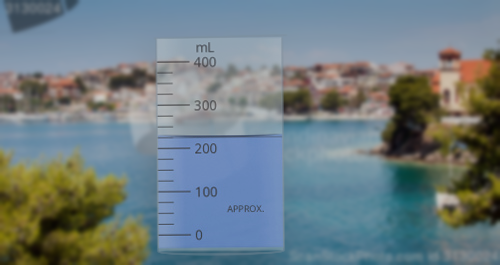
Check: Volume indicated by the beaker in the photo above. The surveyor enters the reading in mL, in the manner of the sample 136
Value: 225
